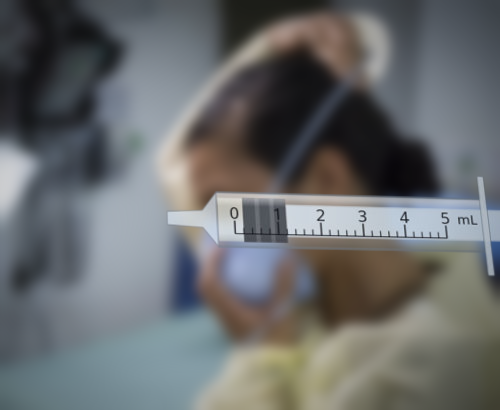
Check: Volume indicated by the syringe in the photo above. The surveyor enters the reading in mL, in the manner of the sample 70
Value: 0.2
